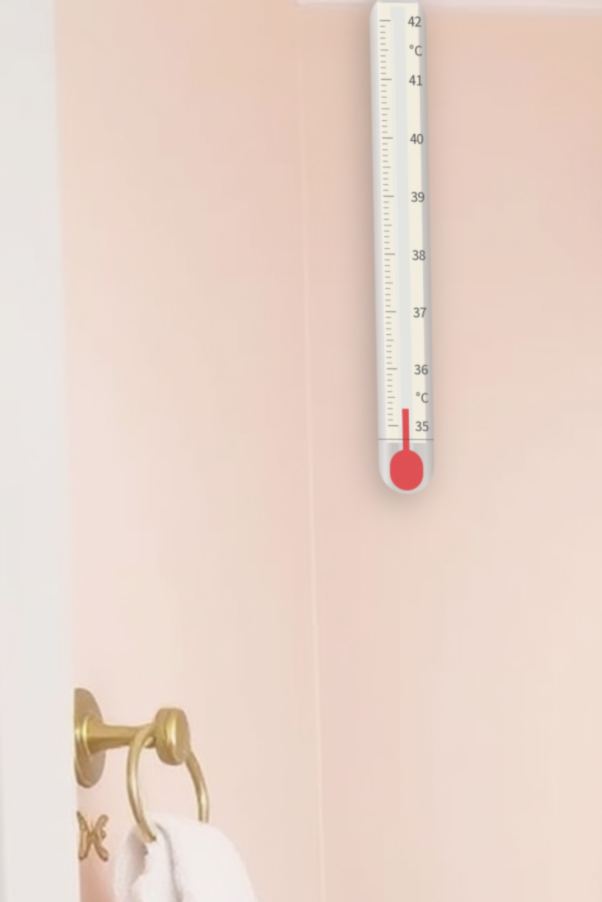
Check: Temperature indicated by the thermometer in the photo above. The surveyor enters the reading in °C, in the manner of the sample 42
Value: 35.3
